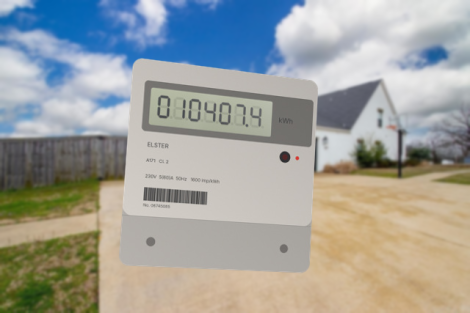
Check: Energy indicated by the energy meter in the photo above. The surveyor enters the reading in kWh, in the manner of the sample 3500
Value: 10407.4
